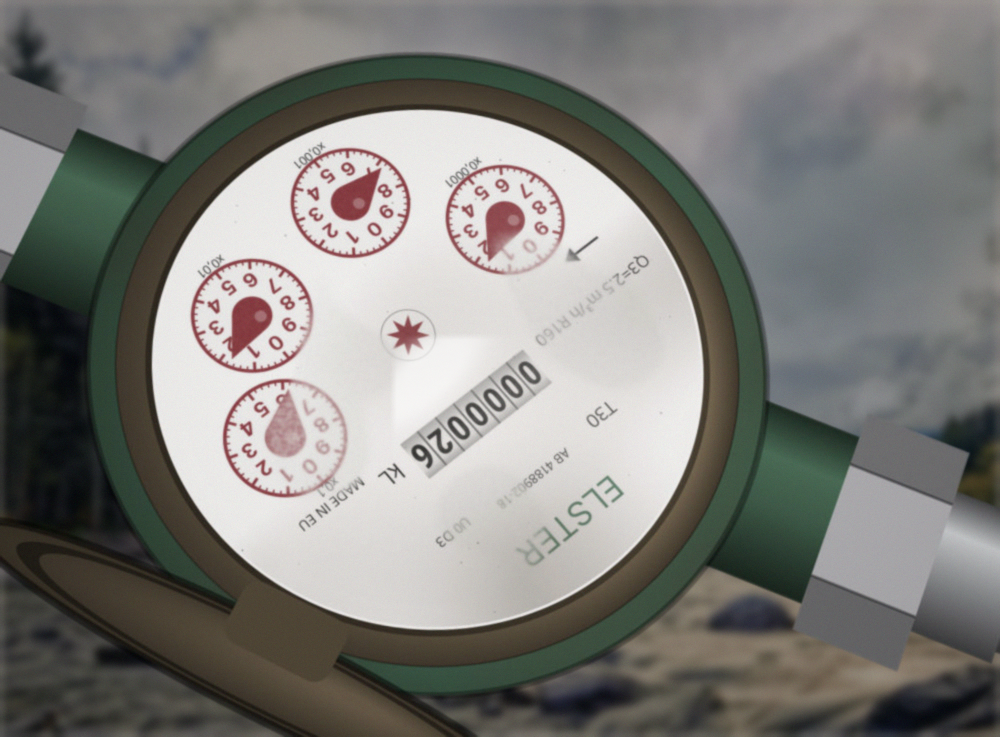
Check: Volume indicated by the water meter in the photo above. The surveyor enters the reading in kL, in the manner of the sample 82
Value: 26.6171
